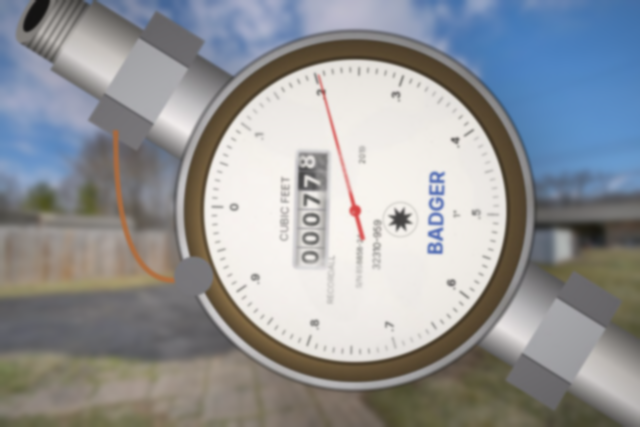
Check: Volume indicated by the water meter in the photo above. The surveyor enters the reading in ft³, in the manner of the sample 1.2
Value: 778.20
